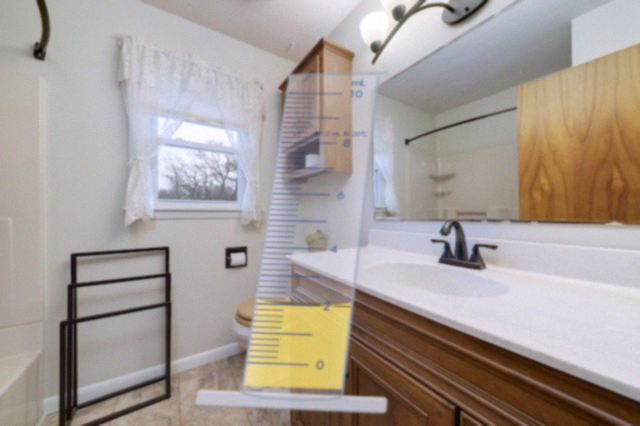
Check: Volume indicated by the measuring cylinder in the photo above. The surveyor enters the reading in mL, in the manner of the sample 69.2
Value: 2
